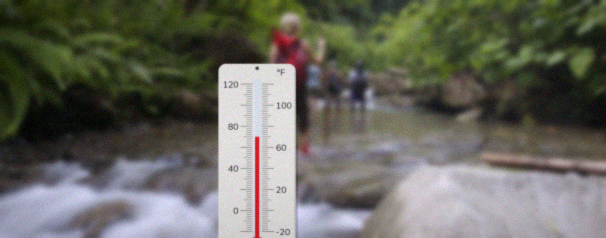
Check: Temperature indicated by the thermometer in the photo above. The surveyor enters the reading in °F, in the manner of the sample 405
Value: 70
